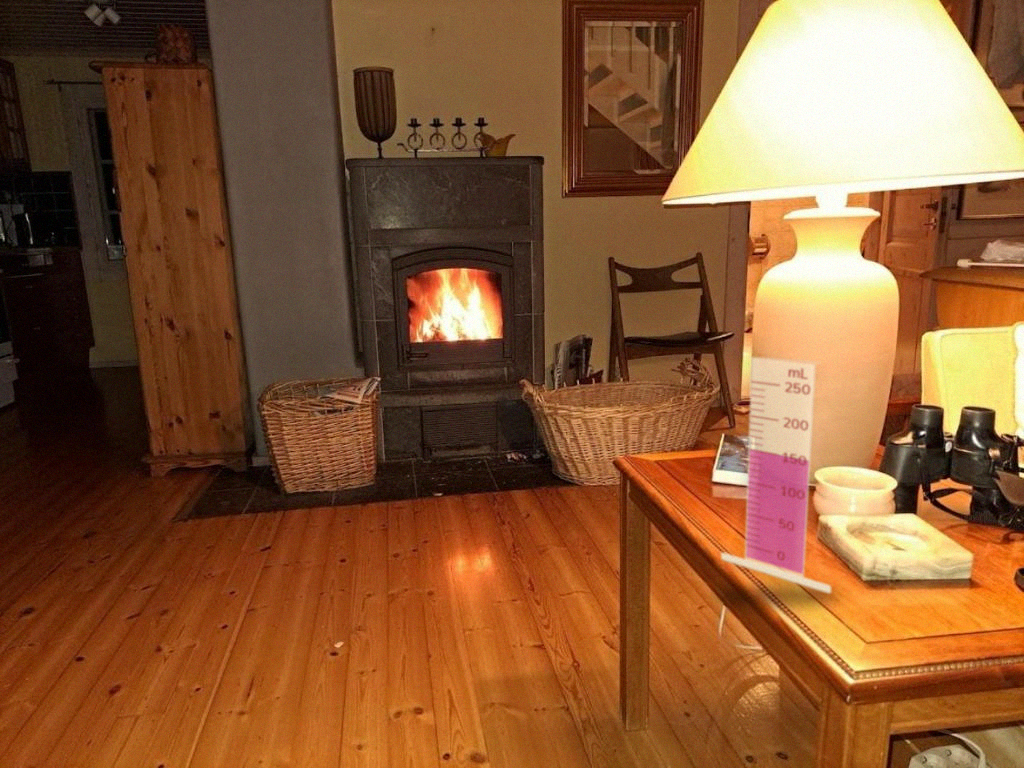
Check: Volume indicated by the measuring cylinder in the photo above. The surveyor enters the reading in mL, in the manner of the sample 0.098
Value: 150
